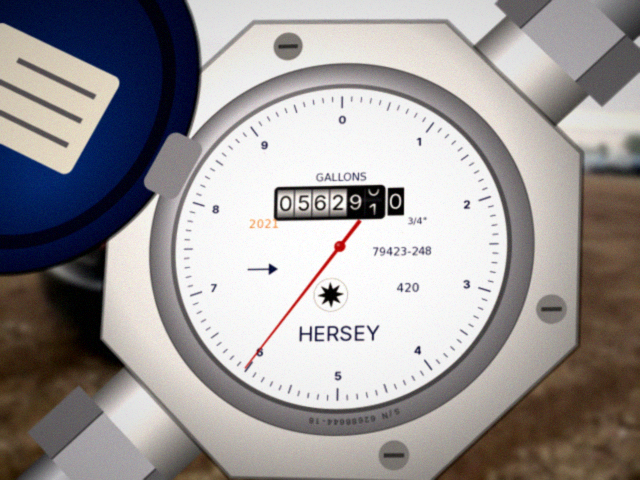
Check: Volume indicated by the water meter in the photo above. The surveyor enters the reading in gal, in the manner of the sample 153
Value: 562906.0
